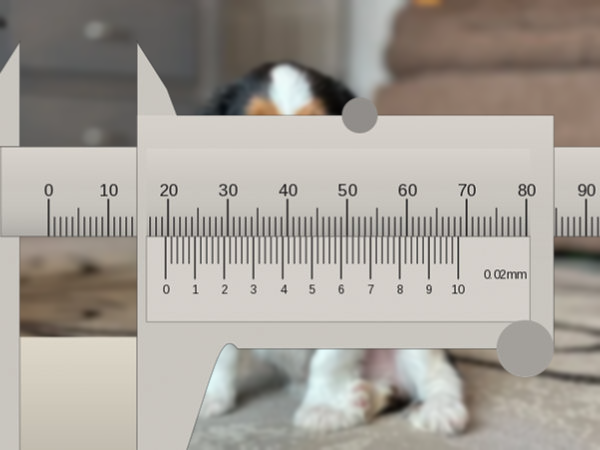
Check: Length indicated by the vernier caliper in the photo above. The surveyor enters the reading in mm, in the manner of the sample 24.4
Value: 19.6
